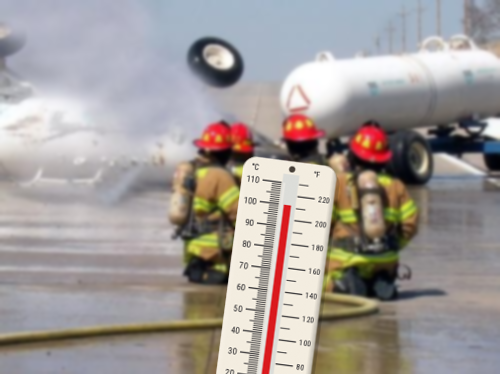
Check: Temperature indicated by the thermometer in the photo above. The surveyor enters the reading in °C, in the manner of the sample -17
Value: 100
